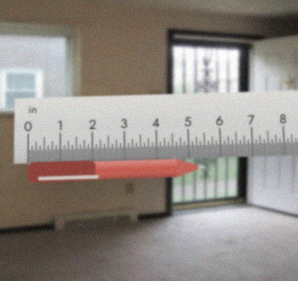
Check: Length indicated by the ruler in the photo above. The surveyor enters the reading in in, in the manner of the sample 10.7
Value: 5.5
